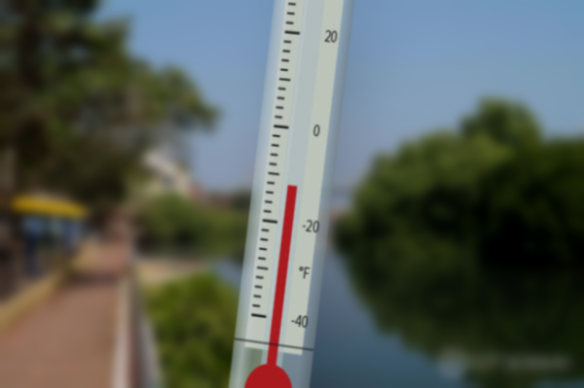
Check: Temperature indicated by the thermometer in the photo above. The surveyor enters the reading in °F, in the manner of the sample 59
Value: -12
